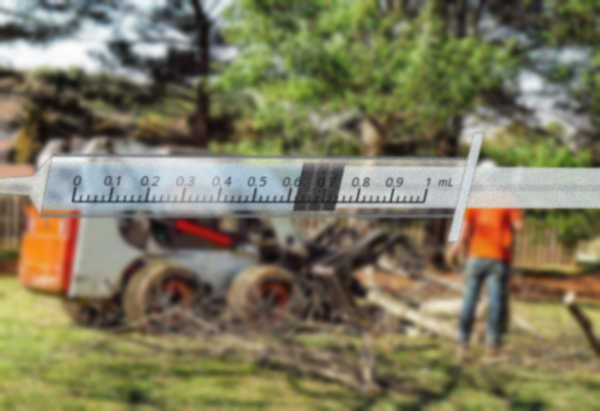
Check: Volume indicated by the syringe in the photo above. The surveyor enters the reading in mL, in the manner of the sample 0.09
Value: 0.62
